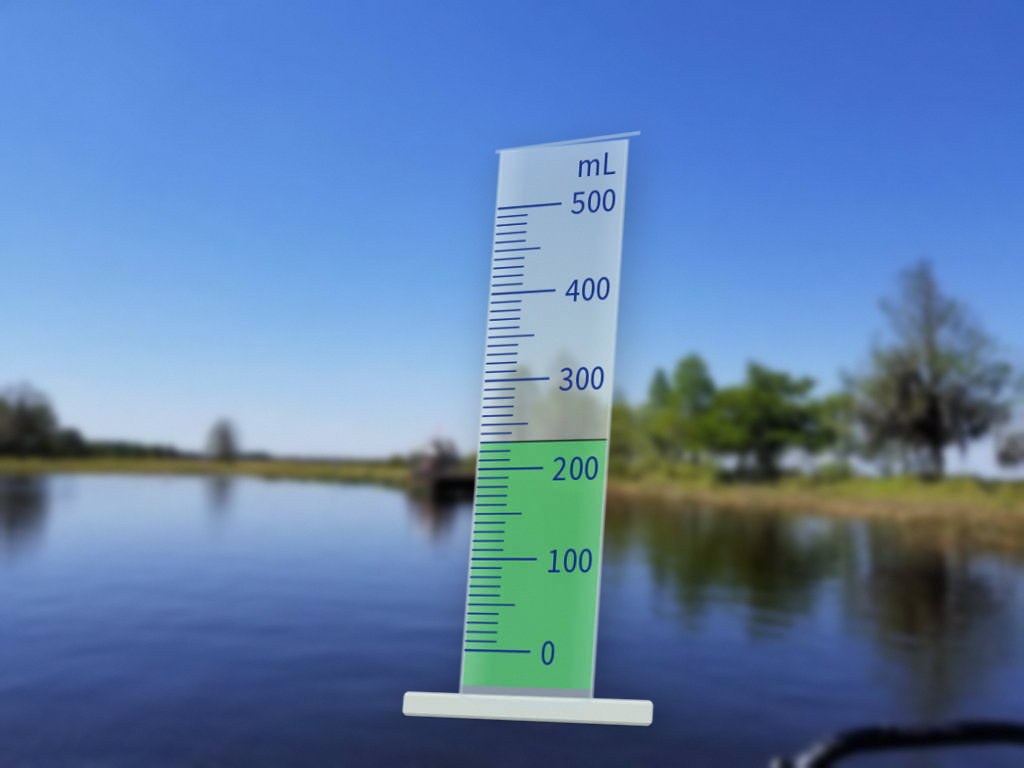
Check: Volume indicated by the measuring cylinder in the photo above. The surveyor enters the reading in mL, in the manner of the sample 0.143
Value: 230
